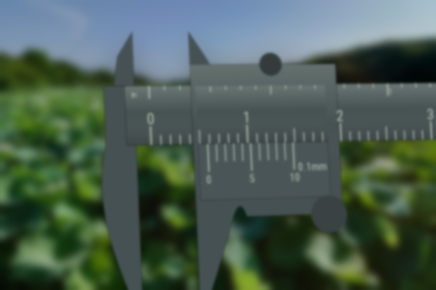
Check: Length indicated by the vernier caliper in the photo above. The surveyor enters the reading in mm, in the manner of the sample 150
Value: 5.8
